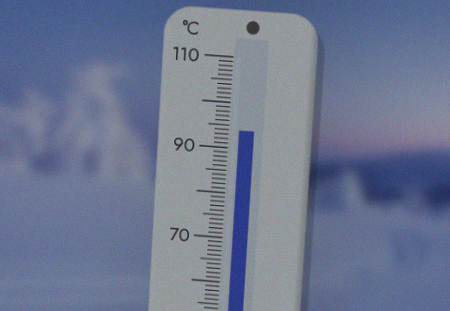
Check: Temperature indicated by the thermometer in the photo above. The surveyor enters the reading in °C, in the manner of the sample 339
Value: 94
